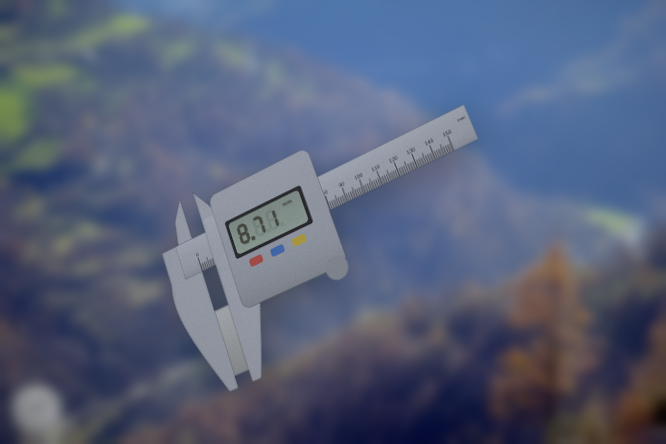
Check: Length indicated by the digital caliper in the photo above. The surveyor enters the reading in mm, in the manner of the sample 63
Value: 8.71
